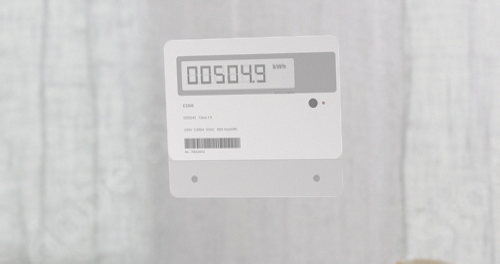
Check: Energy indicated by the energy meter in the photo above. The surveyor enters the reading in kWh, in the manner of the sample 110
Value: 504.9
